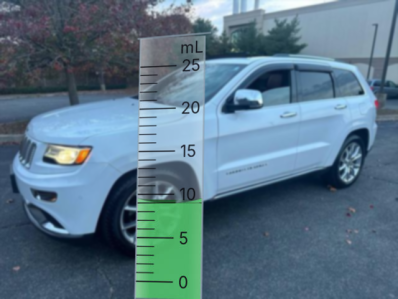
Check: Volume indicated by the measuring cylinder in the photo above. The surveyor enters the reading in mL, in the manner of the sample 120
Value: 9
